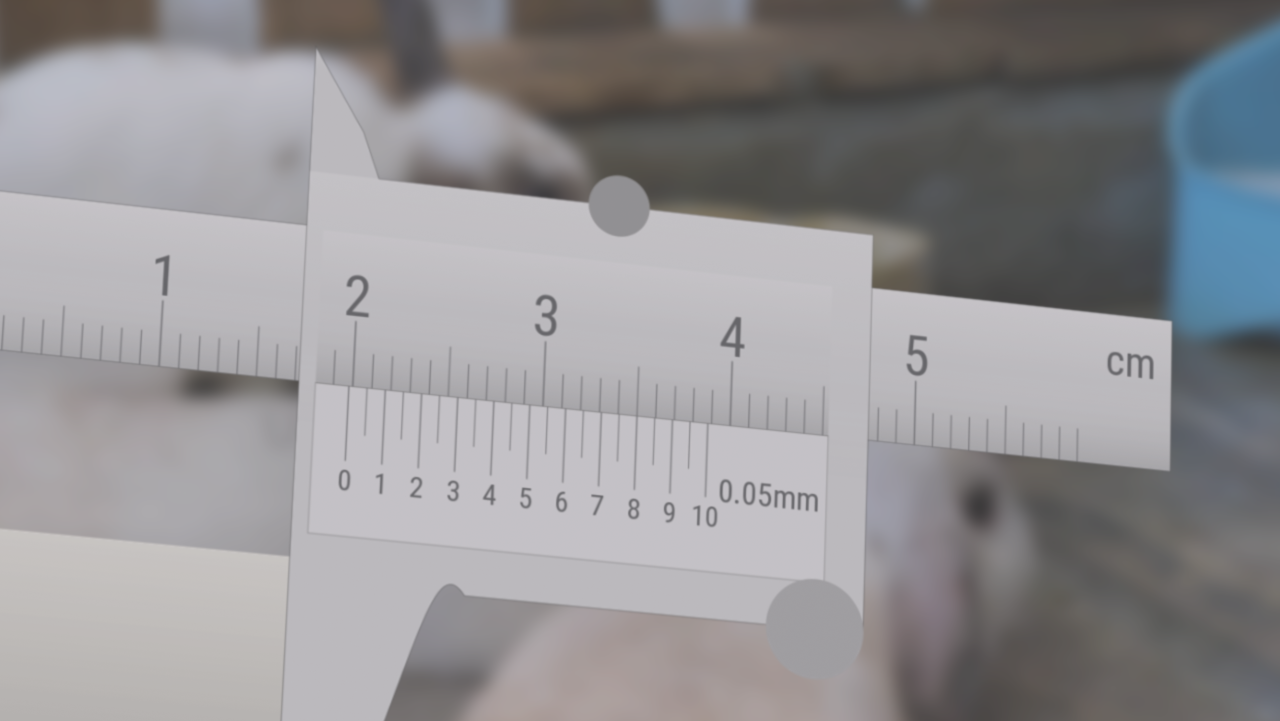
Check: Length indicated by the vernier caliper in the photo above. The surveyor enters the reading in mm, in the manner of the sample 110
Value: 19.8
